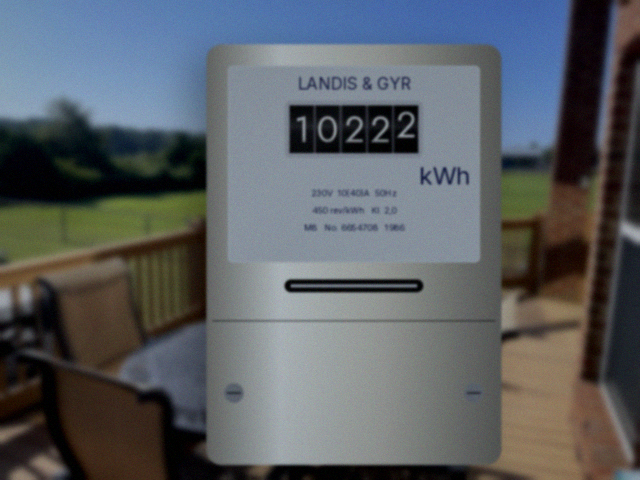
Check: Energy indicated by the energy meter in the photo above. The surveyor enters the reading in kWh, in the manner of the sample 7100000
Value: 10222
